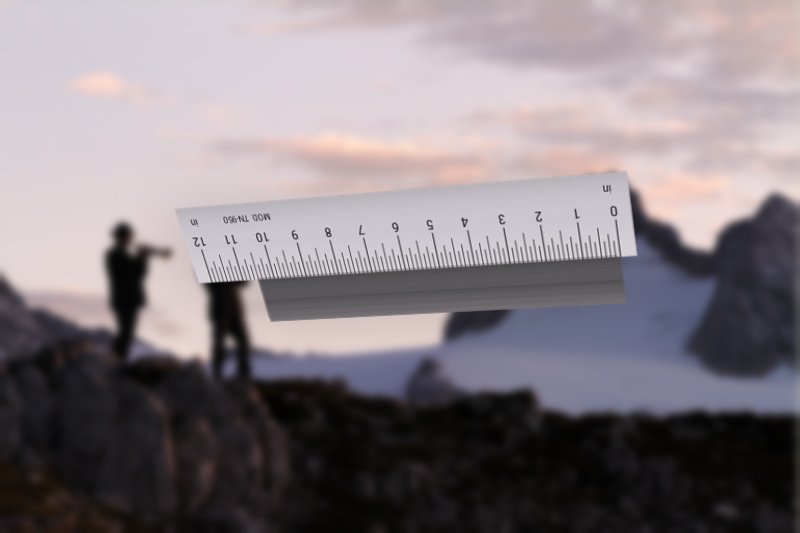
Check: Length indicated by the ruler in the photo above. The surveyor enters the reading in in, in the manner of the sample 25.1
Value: 10.5
